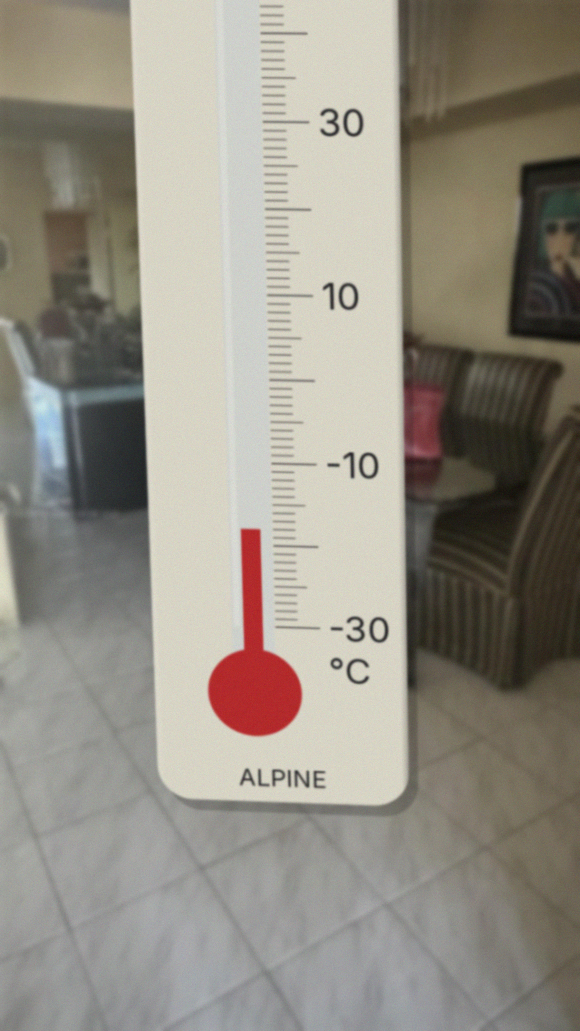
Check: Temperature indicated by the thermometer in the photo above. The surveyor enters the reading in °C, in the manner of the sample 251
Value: -18
